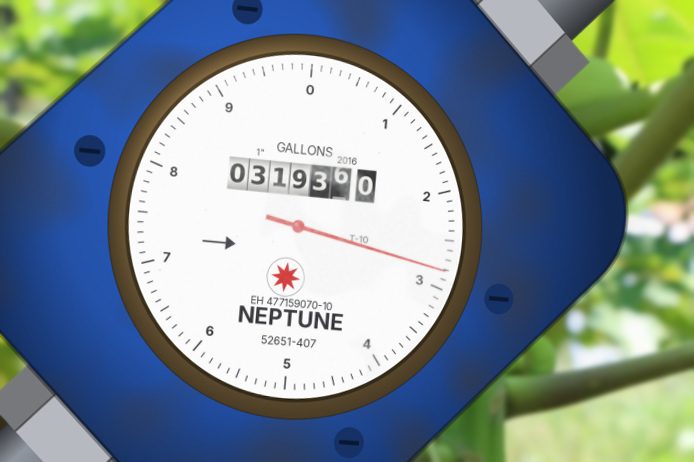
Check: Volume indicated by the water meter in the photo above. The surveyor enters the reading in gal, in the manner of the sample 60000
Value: 319362.8
